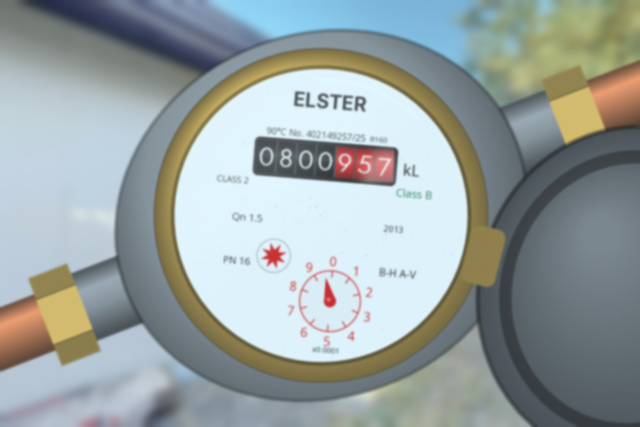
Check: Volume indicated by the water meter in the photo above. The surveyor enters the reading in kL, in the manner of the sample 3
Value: 800.9569
